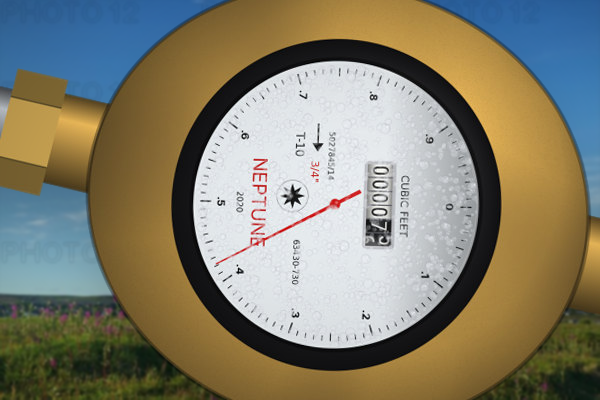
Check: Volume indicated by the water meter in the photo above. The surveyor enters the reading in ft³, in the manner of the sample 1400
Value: 75.42
